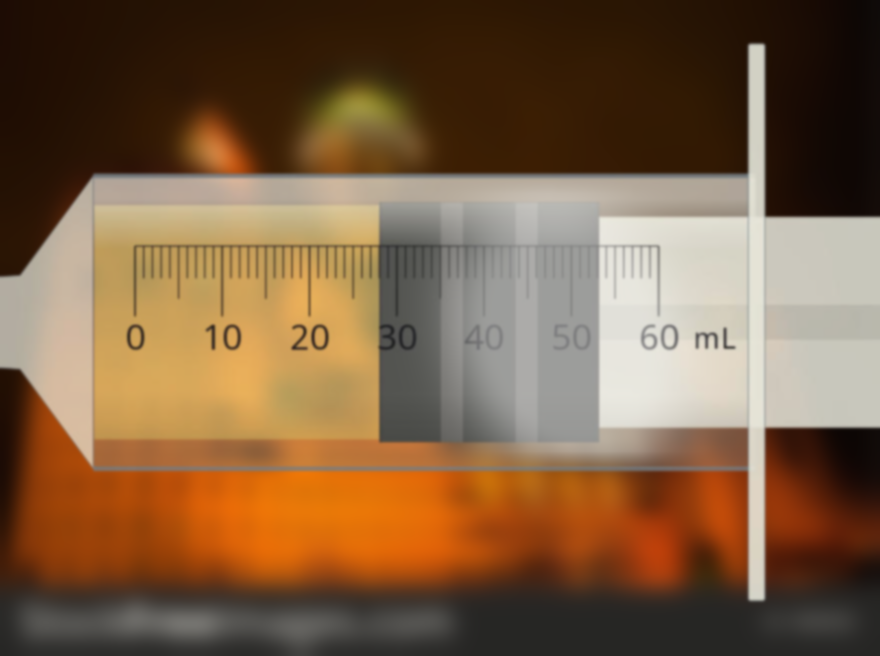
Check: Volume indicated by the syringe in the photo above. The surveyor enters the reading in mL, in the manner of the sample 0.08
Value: 28
